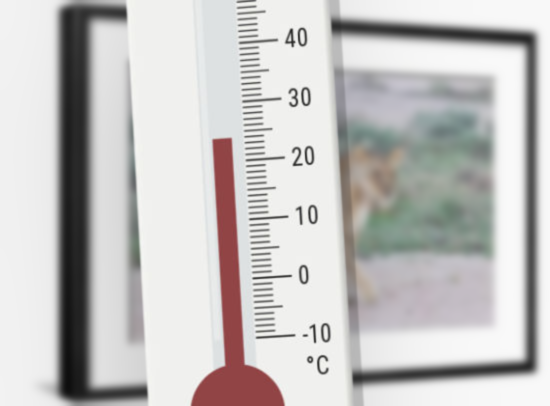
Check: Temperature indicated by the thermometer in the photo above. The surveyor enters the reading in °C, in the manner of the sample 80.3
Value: 24
